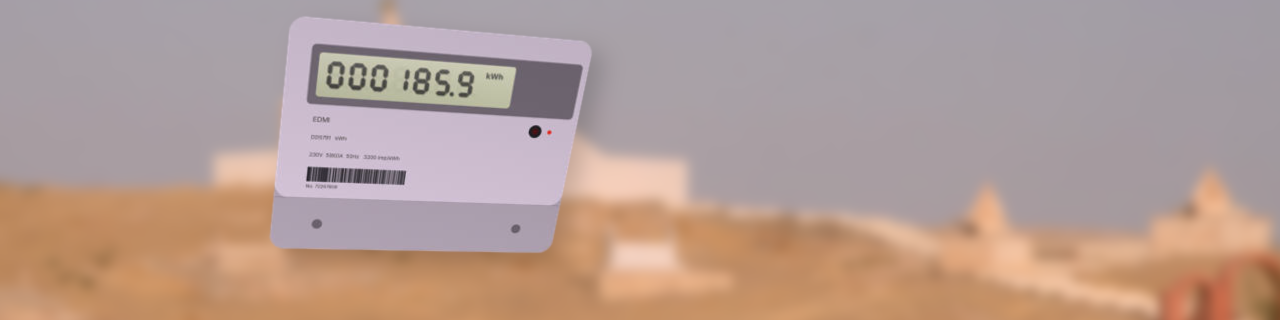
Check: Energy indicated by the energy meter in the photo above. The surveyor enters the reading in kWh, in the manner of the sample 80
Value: 185.9
